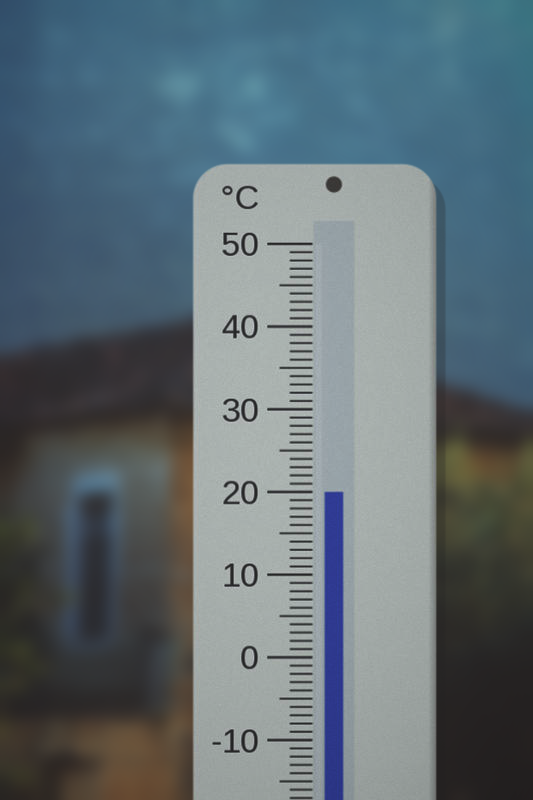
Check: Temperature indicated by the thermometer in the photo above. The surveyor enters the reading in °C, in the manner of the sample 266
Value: 20
